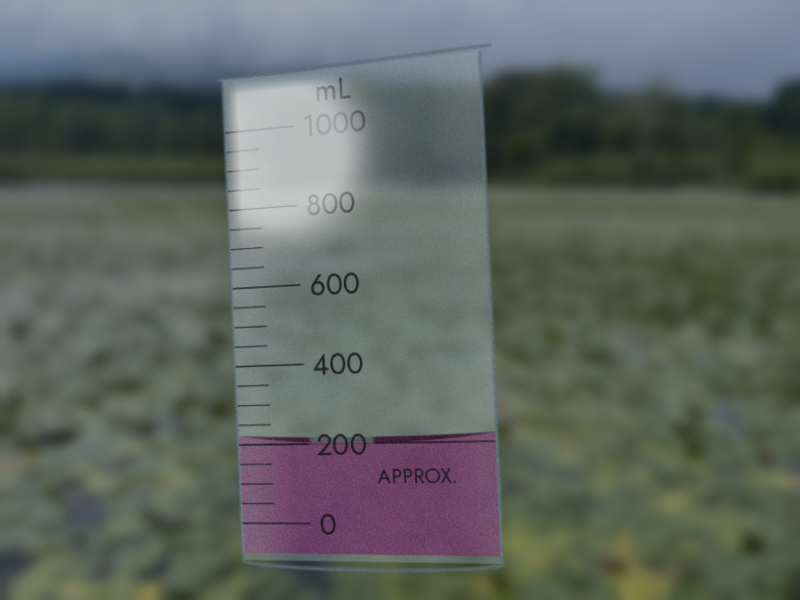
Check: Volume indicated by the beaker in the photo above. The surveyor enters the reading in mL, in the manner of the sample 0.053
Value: 200
